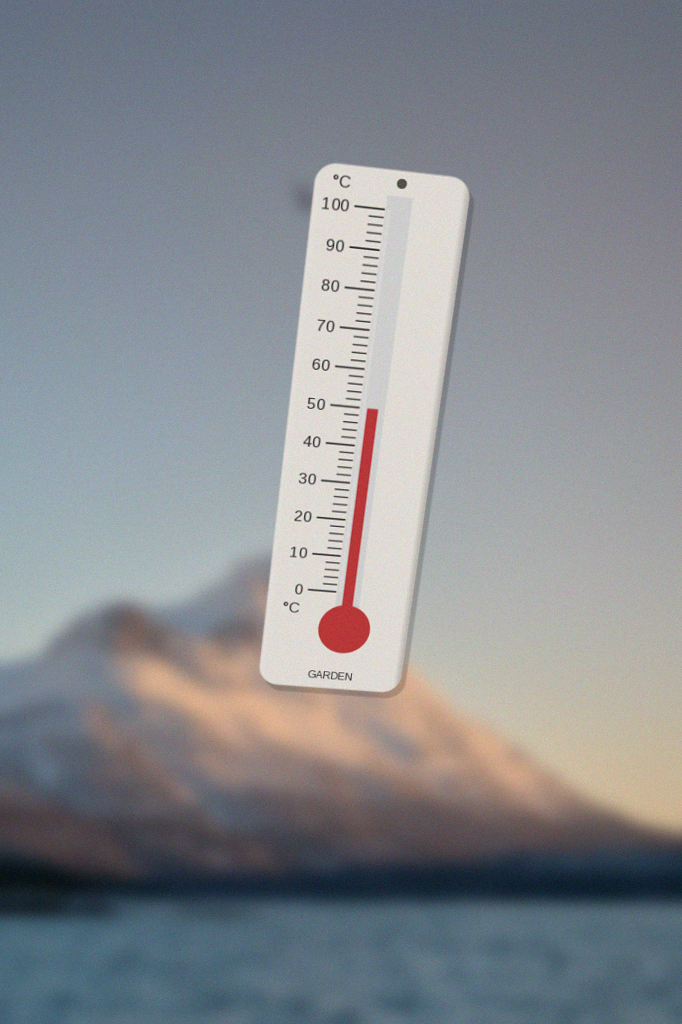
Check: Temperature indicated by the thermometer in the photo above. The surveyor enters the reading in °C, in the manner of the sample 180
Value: 50
